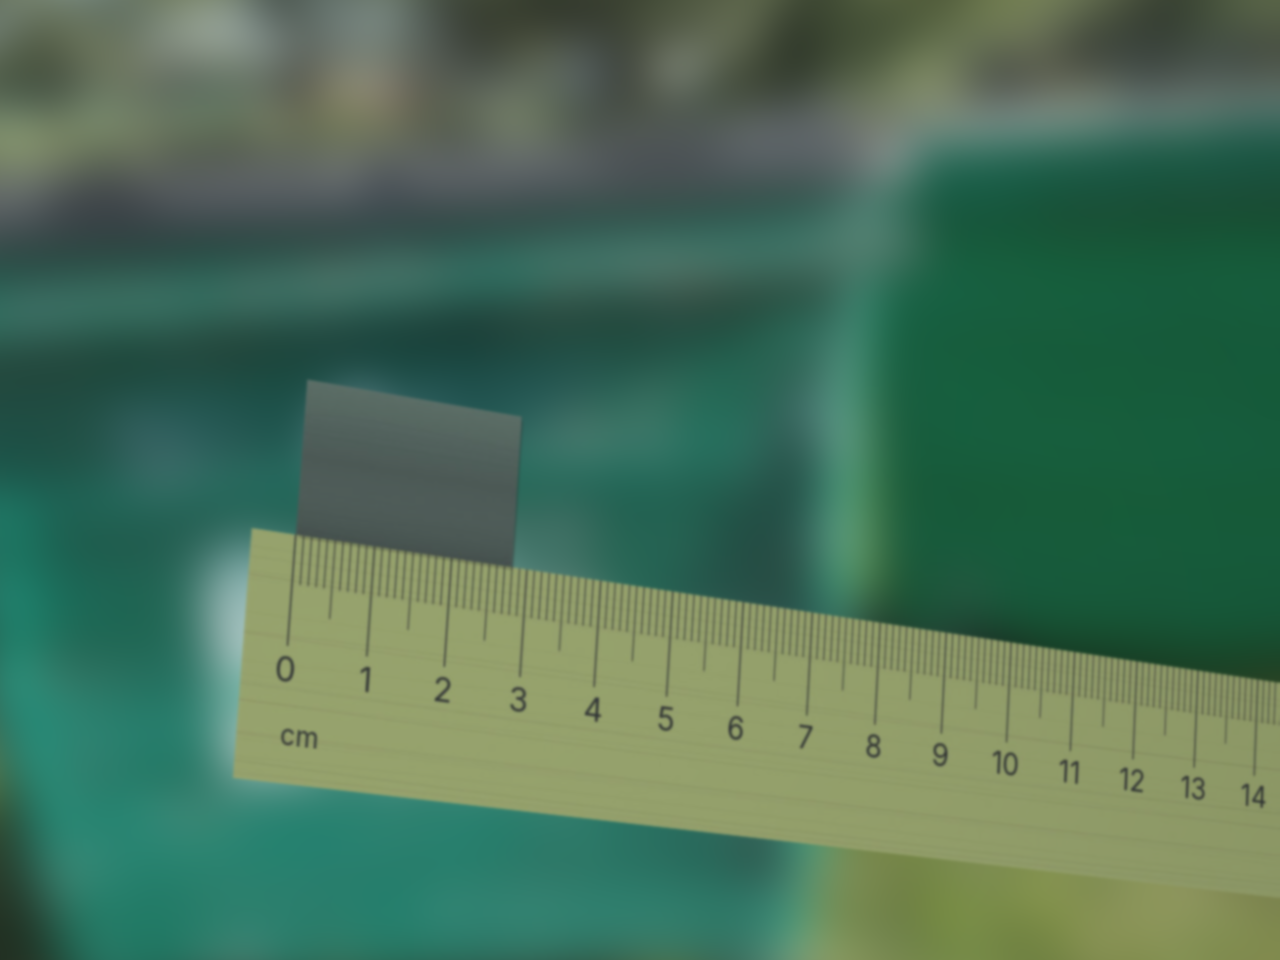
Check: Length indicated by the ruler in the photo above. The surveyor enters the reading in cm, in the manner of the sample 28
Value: 2.8
